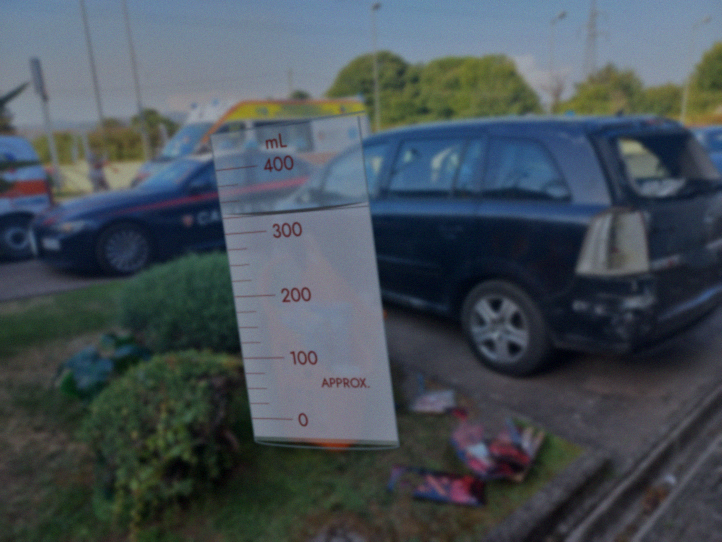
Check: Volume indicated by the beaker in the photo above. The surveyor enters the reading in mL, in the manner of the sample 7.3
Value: 325
